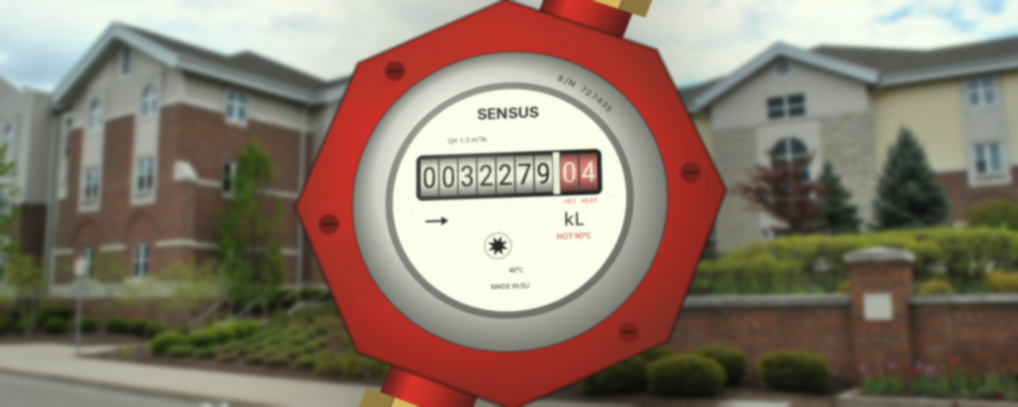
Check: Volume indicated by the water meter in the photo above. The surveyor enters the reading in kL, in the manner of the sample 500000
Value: 32279.04
